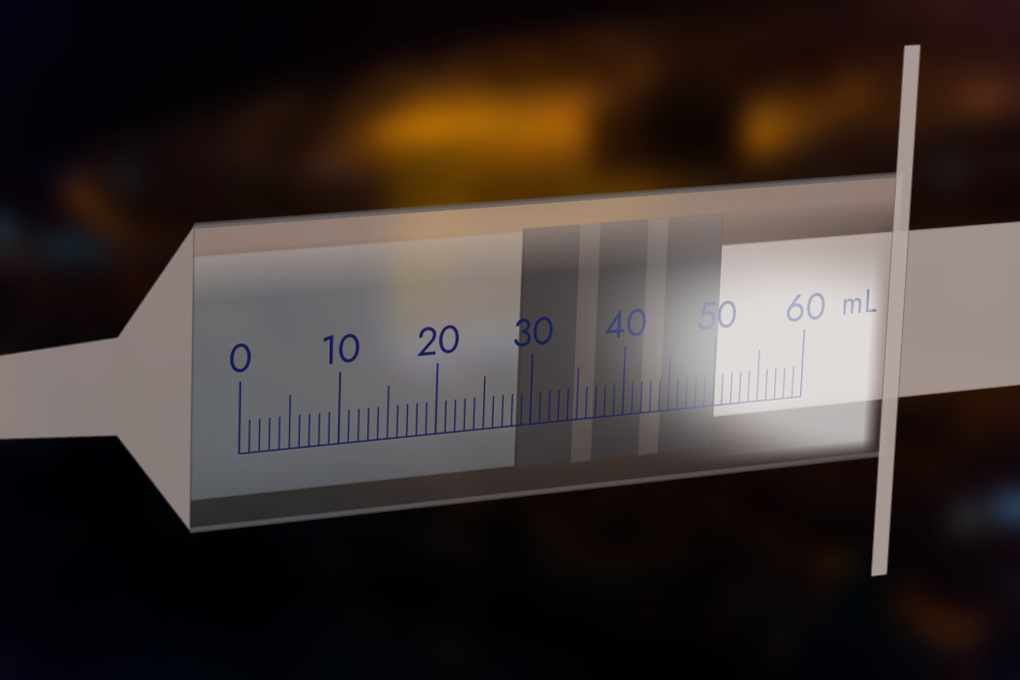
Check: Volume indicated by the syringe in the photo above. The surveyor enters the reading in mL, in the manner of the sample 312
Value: 28.5
